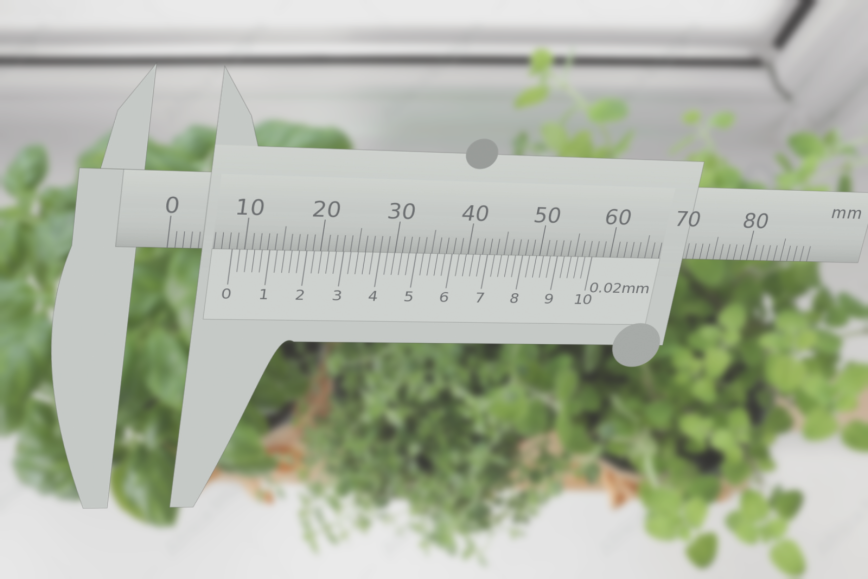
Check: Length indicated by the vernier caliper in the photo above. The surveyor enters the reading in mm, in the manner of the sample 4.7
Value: 8.4
